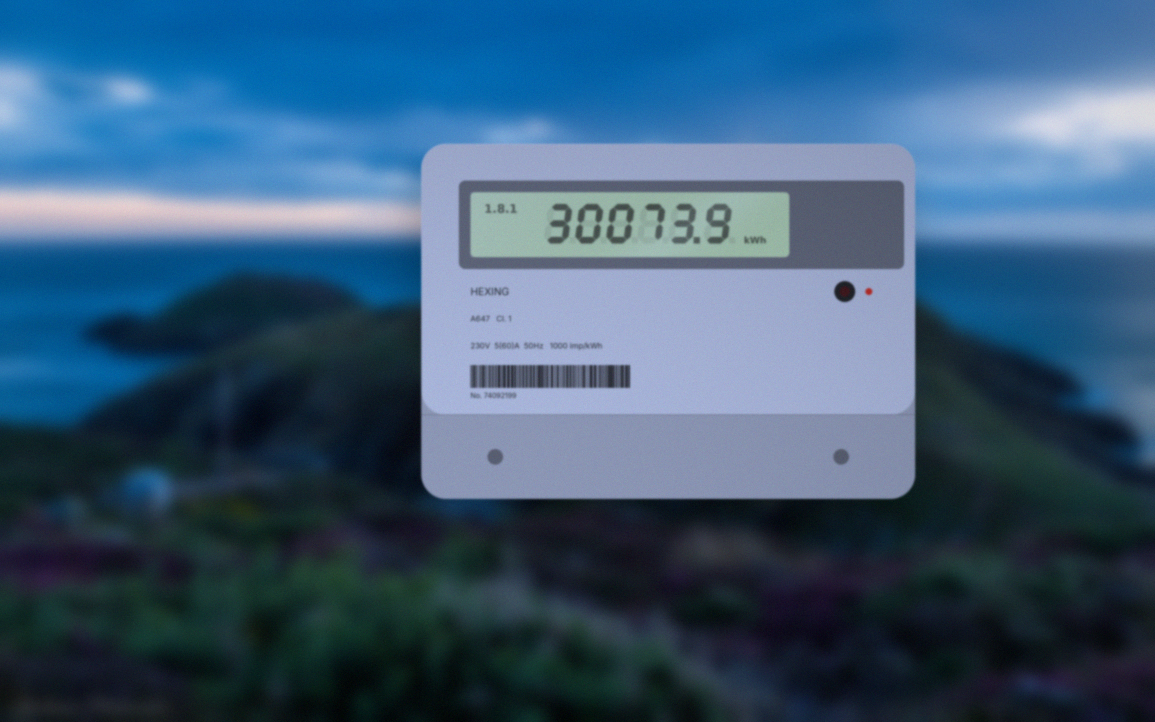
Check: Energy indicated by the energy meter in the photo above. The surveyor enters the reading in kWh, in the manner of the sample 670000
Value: 30073.9
